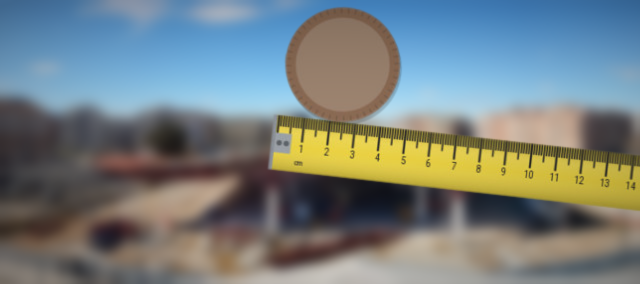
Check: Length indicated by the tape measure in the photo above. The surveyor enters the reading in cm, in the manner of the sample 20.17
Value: 4.5
